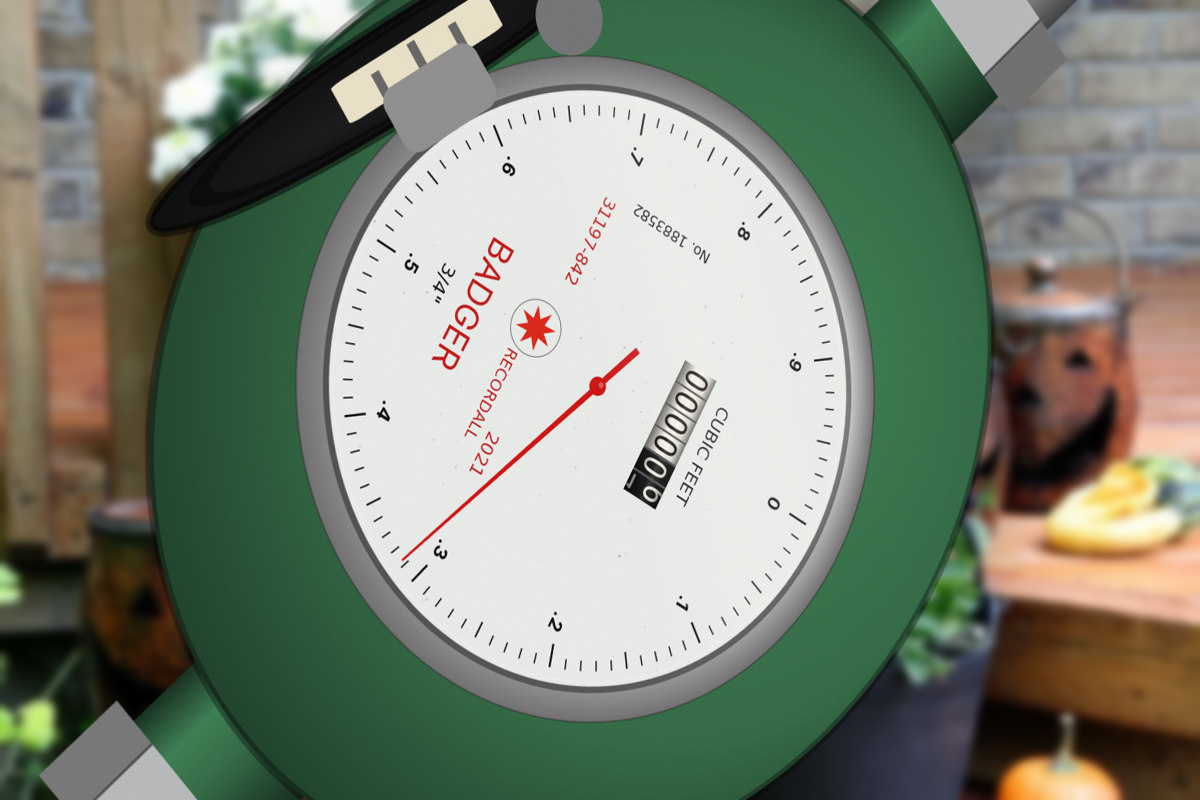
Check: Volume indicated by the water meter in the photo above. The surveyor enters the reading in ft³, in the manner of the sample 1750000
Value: 6.31
